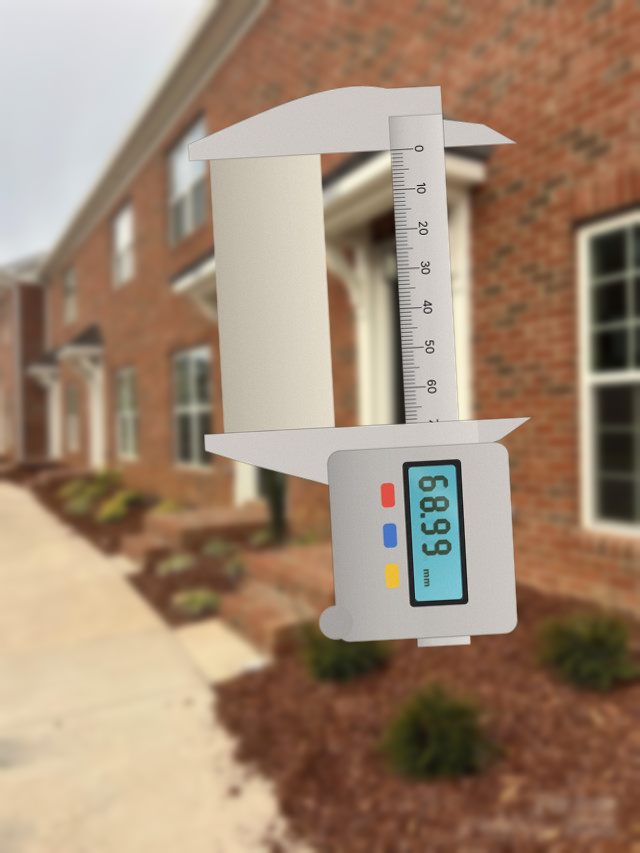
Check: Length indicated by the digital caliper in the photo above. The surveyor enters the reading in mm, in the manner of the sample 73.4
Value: 68.99
